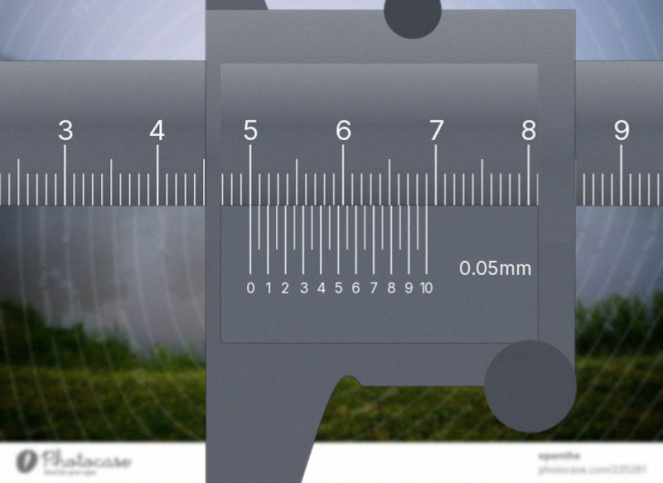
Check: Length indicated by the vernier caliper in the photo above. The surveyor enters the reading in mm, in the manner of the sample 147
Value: 50.0
